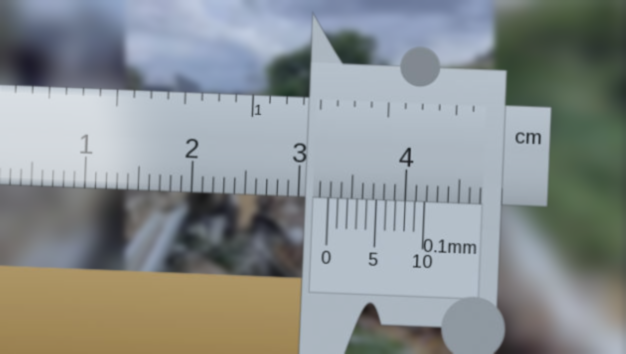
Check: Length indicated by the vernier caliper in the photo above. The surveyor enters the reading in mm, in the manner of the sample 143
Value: 32.8
